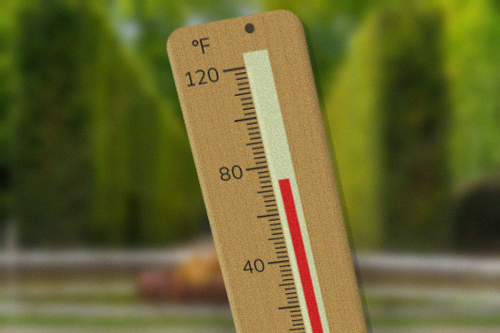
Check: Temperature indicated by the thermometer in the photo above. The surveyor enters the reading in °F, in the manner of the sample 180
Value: 74
